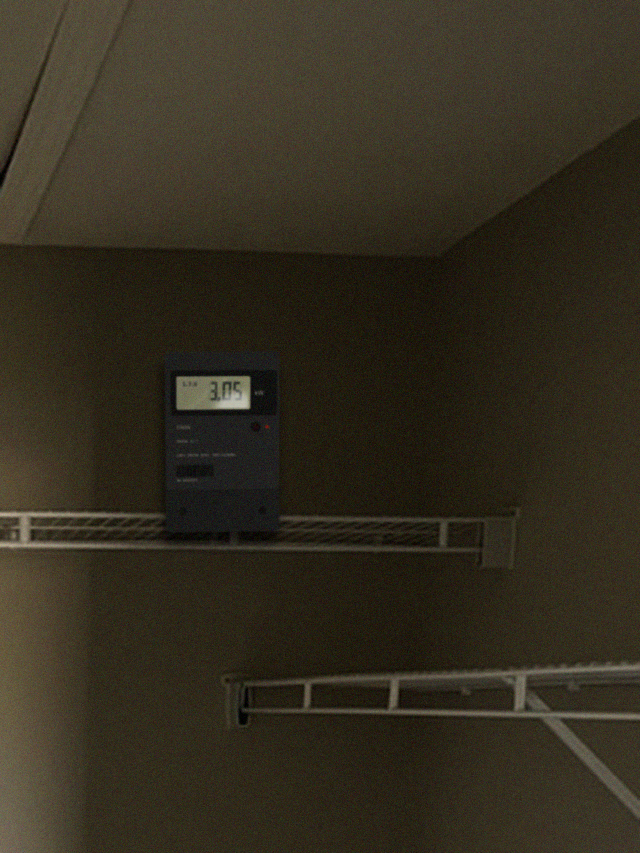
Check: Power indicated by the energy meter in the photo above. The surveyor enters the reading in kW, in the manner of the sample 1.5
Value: 3.05
